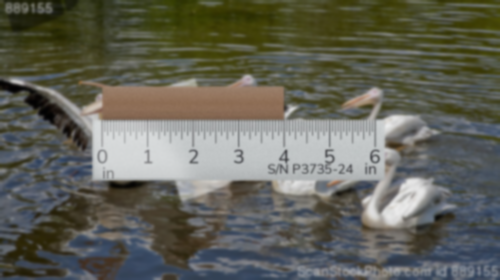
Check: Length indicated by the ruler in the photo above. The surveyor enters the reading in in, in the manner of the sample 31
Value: 4
